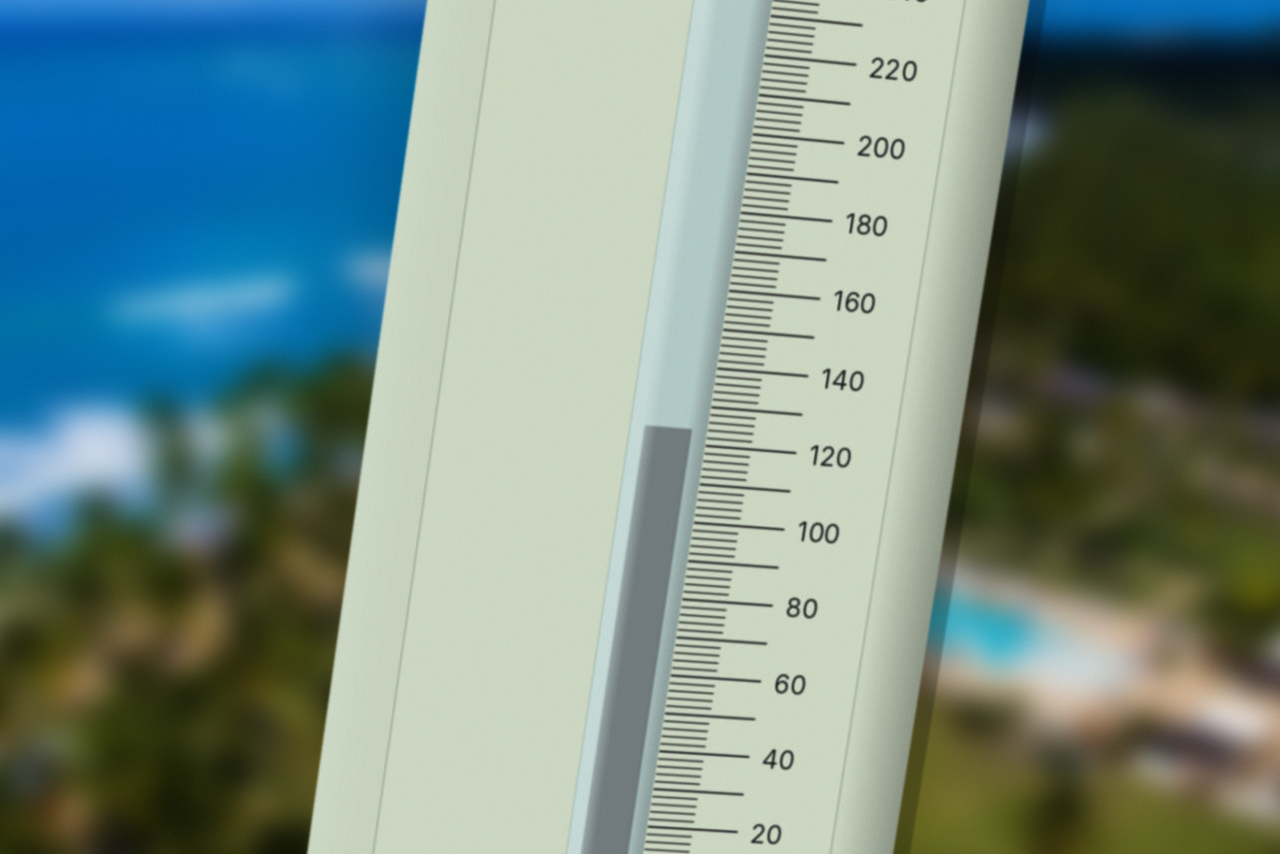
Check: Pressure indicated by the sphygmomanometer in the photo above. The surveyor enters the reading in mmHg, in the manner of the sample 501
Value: 124
